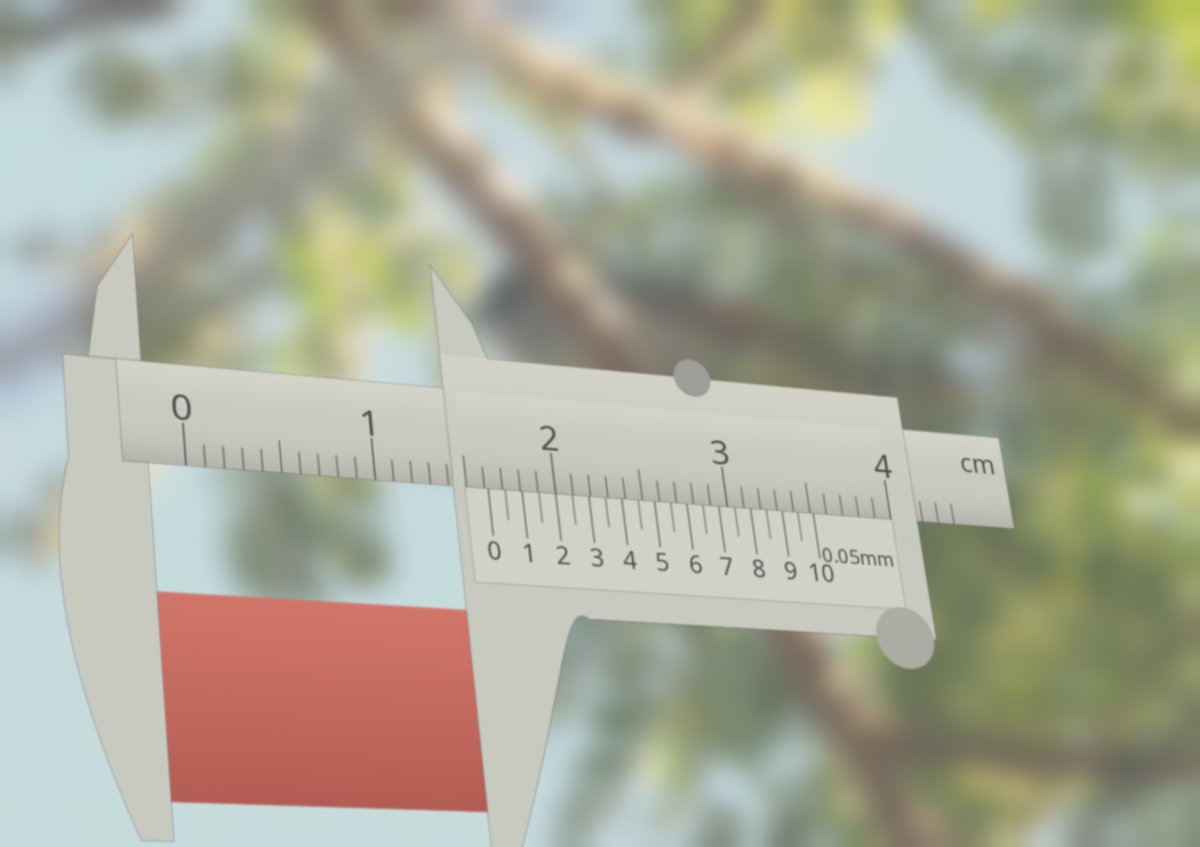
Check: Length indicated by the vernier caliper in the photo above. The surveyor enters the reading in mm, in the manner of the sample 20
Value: 16.2
